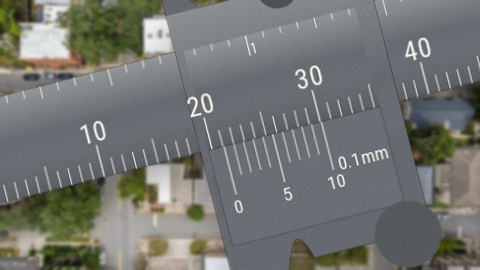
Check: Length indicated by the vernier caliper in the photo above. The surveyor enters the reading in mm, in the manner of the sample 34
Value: 21.1
